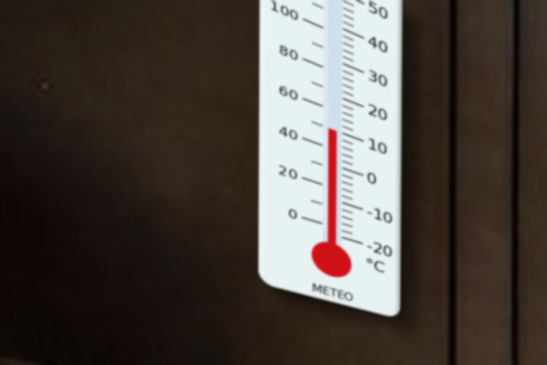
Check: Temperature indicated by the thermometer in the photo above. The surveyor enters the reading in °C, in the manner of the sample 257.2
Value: 10
